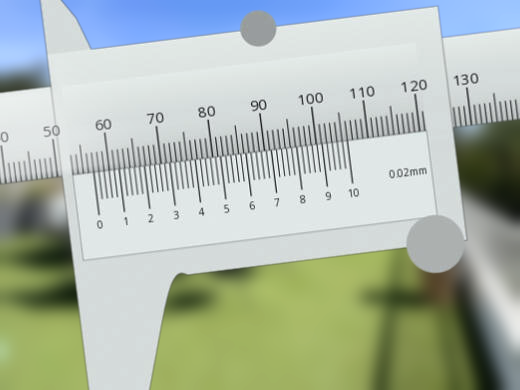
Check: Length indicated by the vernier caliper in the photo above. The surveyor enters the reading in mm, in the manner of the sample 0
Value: 57.0
